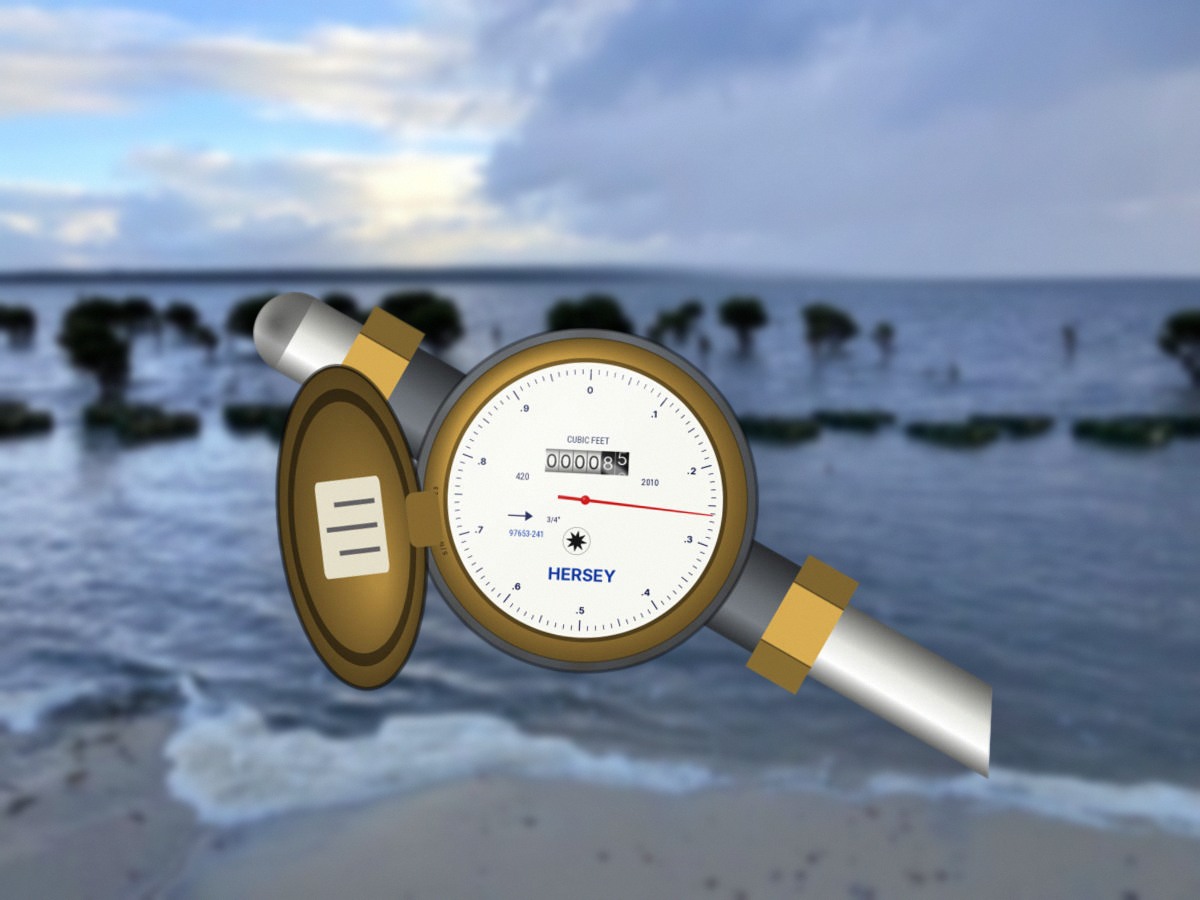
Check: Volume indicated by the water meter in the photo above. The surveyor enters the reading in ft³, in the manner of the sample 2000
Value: 85.26
